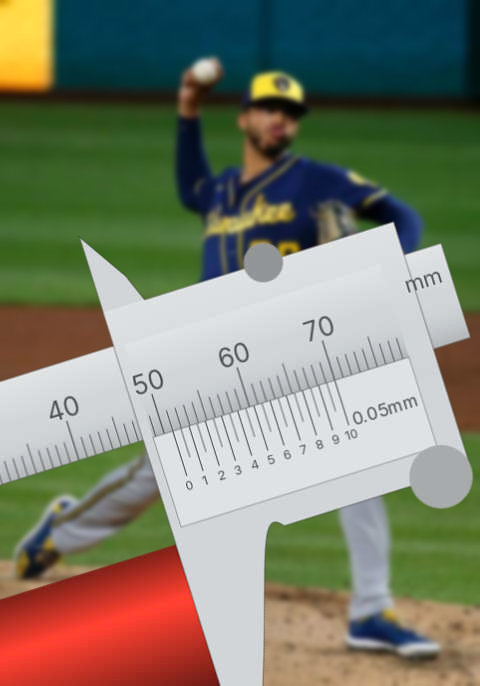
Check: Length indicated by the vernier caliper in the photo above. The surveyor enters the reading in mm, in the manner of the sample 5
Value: 51.0
